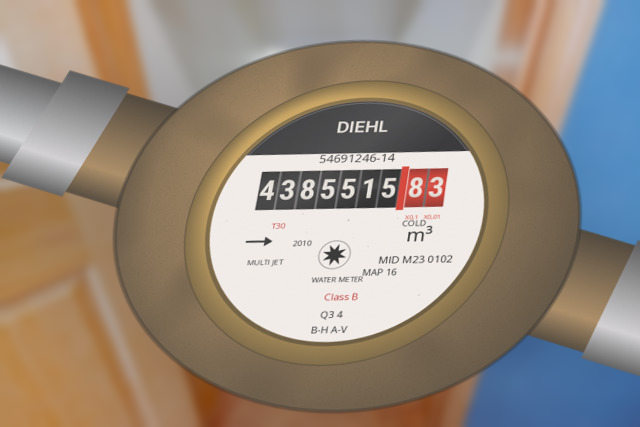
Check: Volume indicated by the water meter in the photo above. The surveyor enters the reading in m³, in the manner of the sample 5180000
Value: 4385515.83
